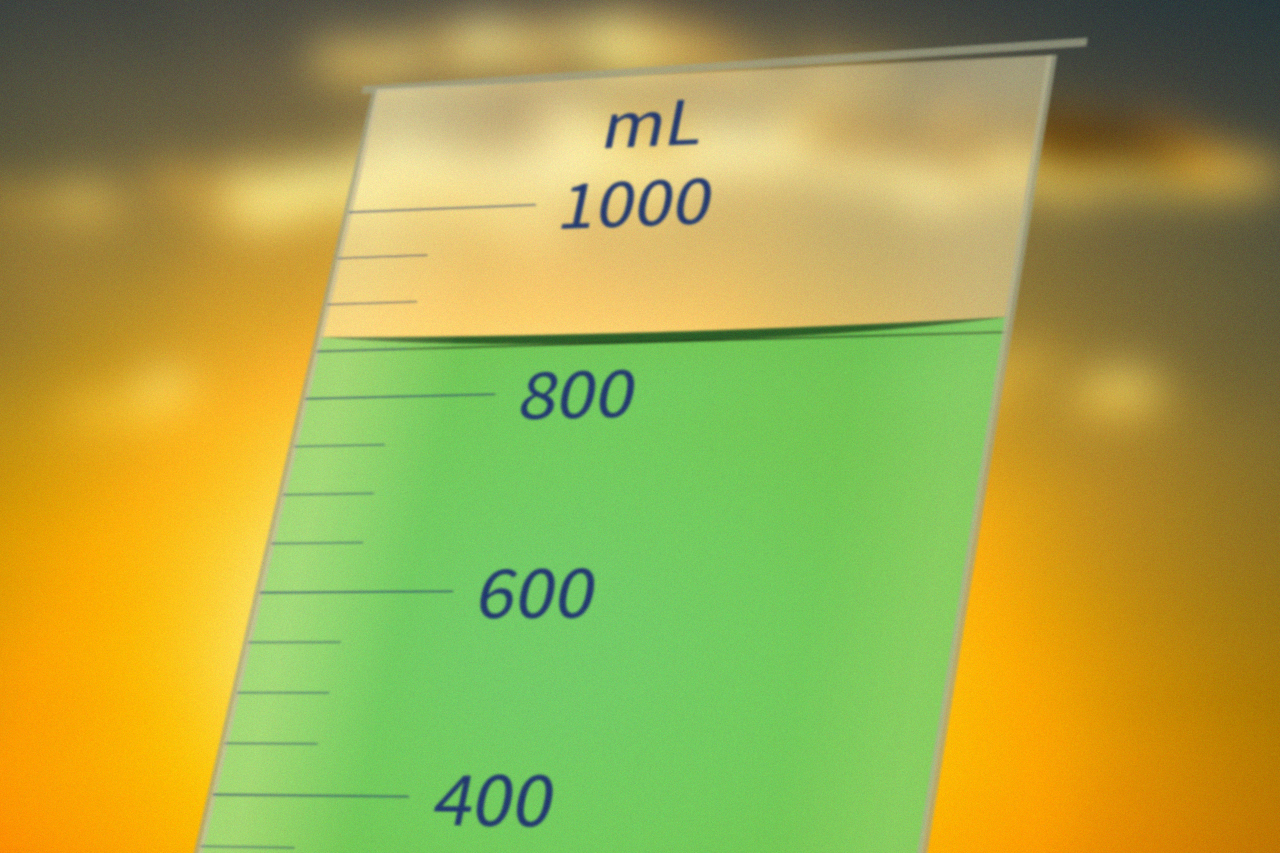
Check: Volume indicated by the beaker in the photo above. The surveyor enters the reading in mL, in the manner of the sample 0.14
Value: 850
